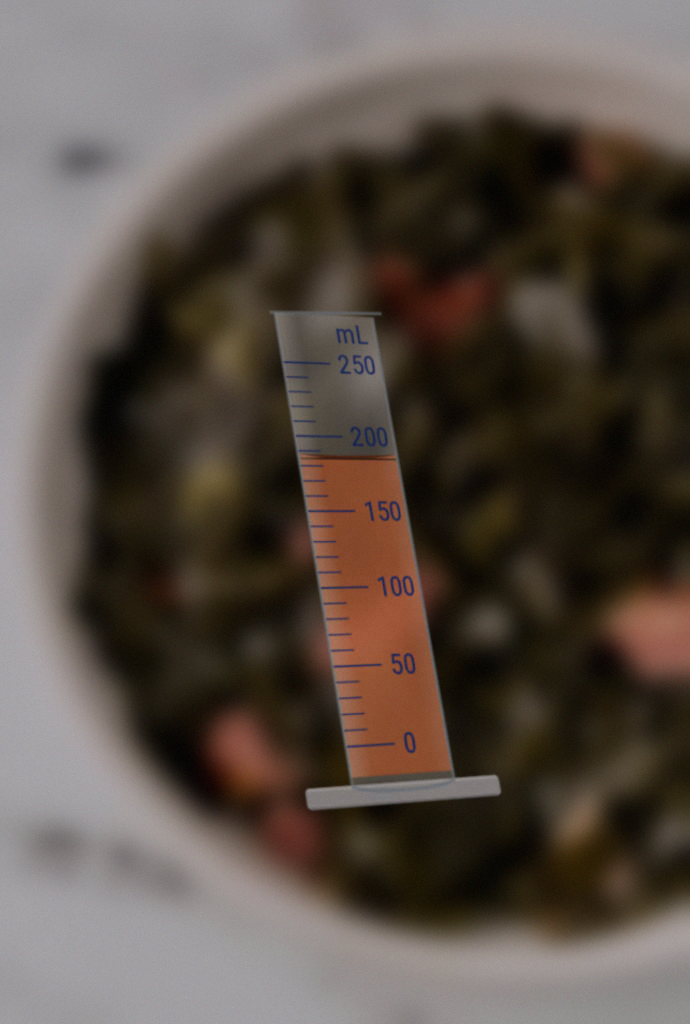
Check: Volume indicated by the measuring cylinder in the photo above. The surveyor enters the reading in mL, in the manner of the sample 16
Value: 185
